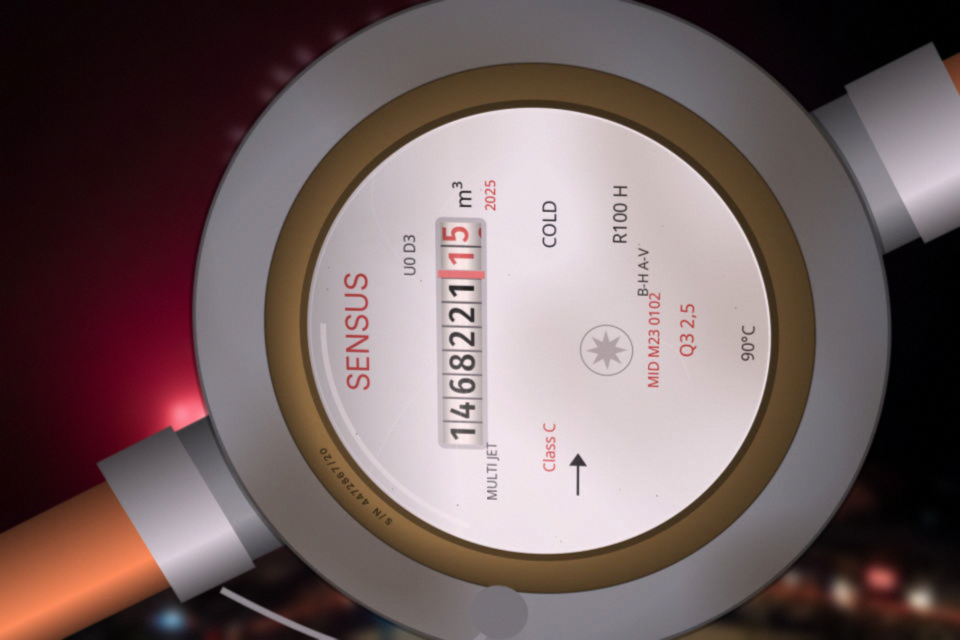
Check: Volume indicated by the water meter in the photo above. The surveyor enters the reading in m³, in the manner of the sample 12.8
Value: 1468221.15
